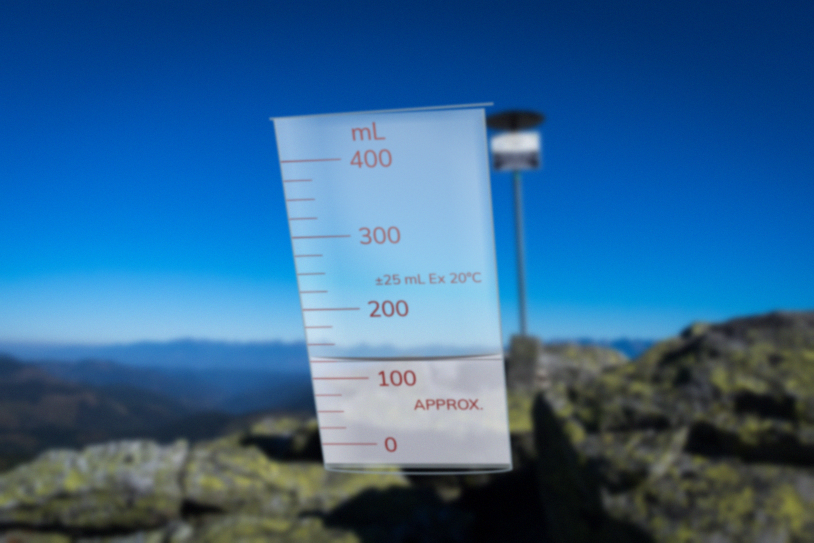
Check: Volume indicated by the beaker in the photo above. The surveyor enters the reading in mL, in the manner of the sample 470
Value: 125
